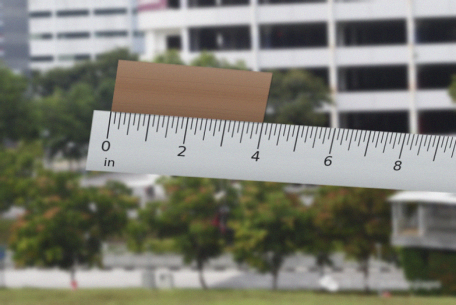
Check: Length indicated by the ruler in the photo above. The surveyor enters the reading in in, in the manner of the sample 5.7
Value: 4
